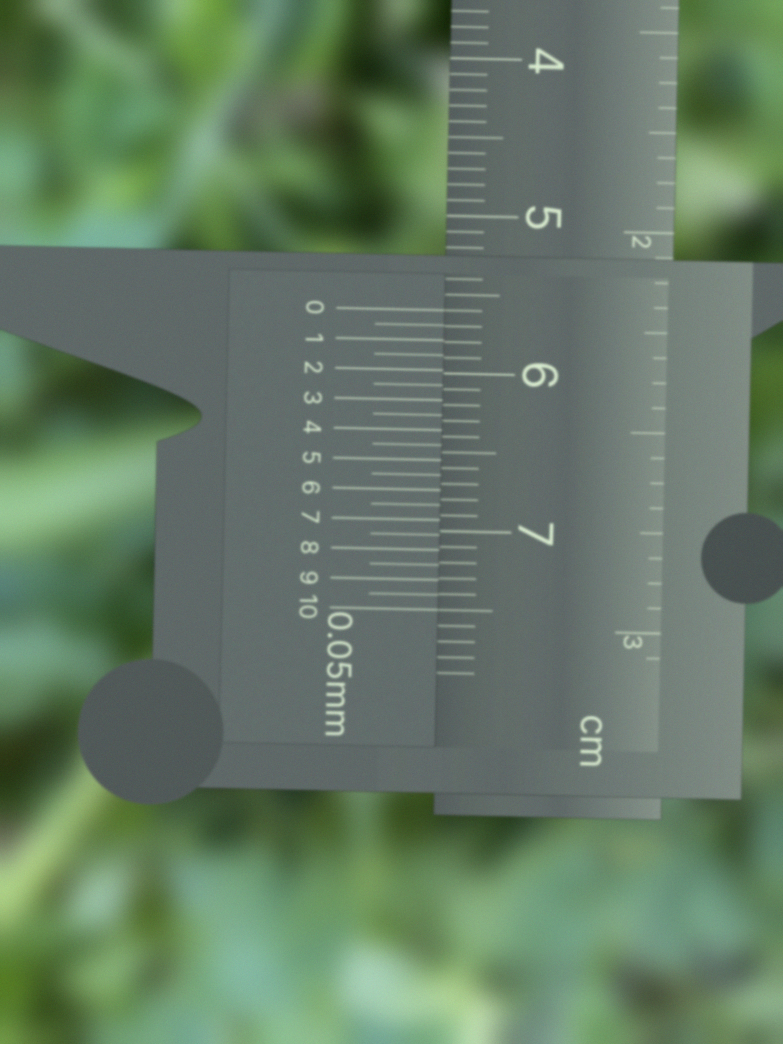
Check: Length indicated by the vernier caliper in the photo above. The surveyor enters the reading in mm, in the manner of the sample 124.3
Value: 56.0
